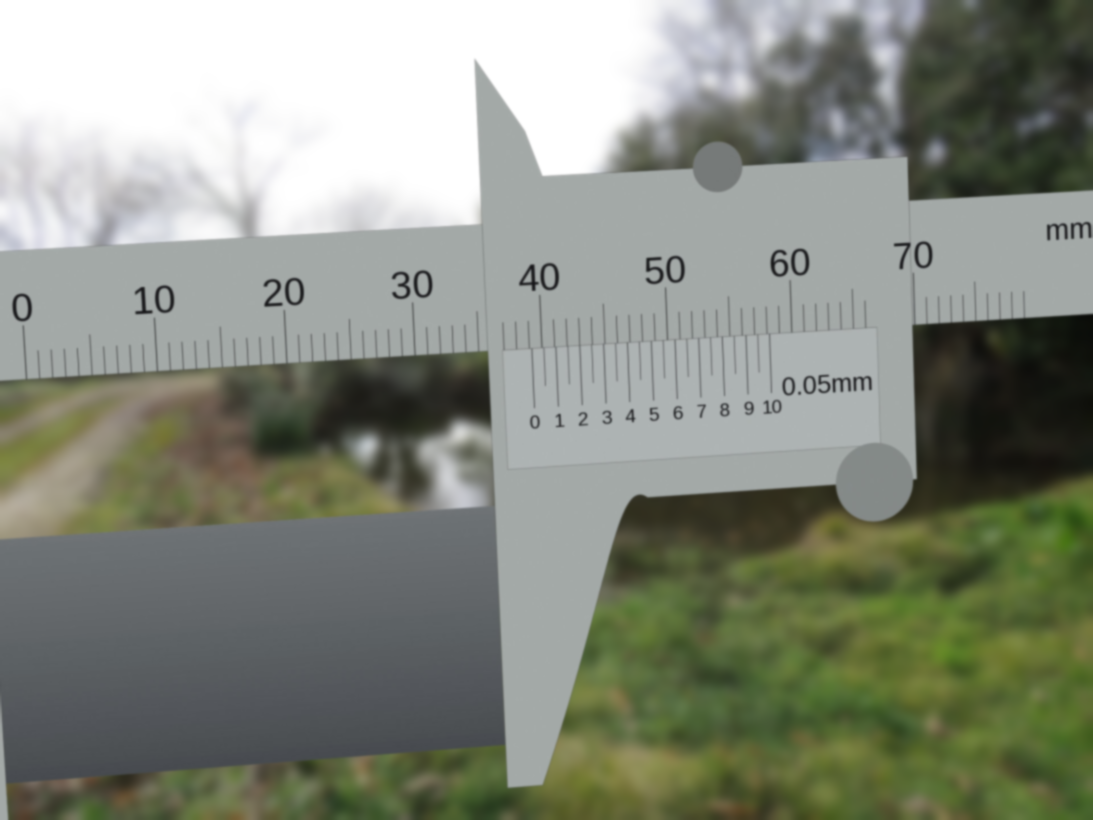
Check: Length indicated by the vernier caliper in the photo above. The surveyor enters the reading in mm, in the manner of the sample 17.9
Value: 39.2
